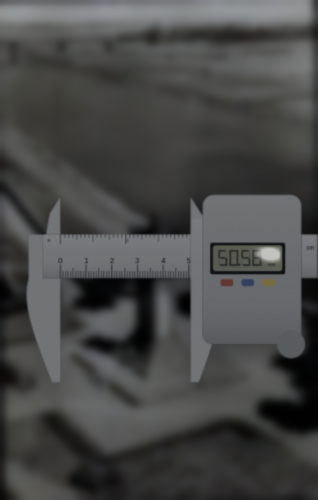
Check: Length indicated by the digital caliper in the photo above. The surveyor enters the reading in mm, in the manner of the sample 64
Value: 50.58
